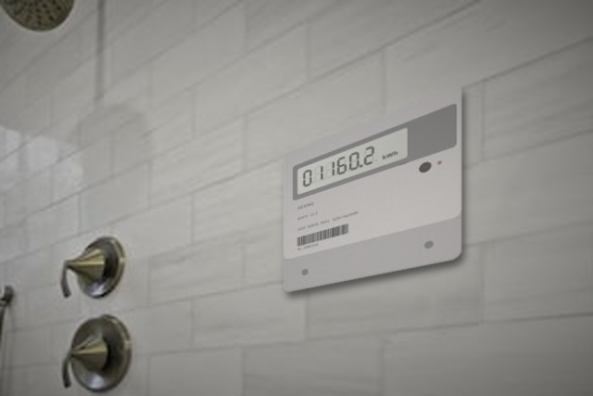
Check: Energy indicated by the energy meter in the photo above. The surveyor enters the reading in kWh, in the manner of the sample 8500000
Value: 1160.2
